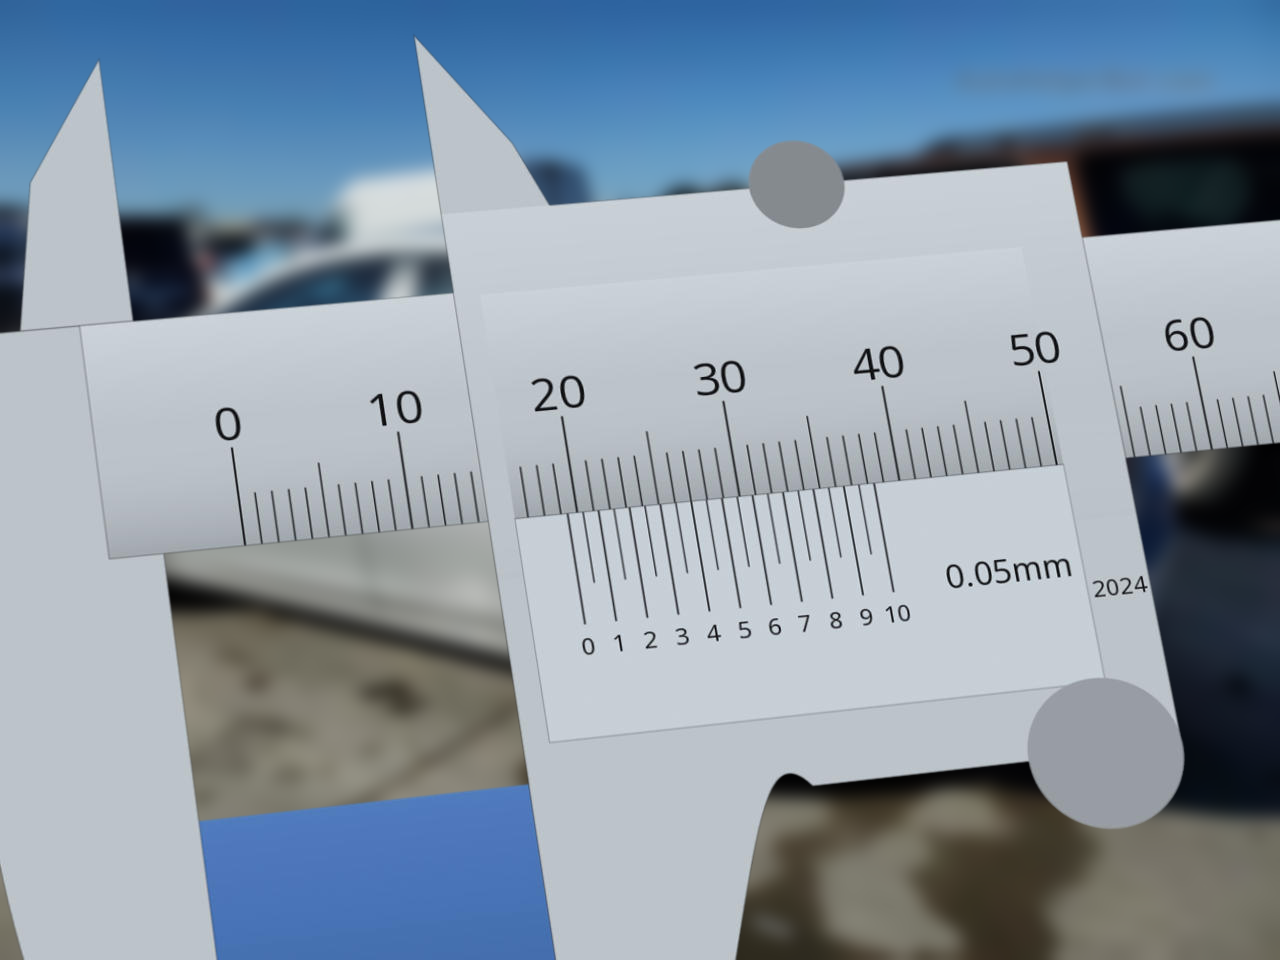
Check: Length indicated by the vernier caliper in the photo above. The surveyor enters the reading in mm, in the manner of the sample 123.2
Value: 19.4
